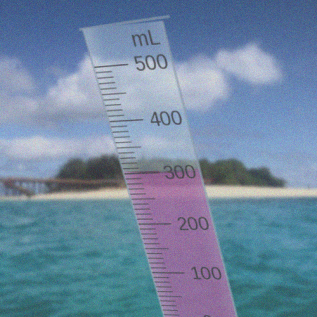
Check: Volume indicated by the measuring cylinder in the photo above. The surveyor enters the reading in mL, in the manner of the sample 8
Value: 300
